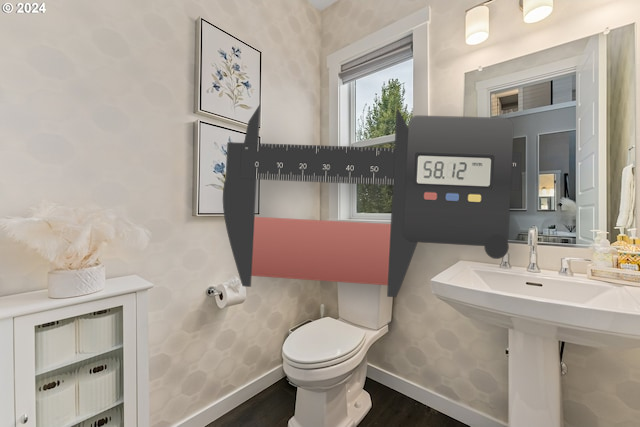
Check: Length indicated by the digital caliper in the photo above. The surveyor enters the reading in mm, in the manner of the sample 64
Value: 58.12
